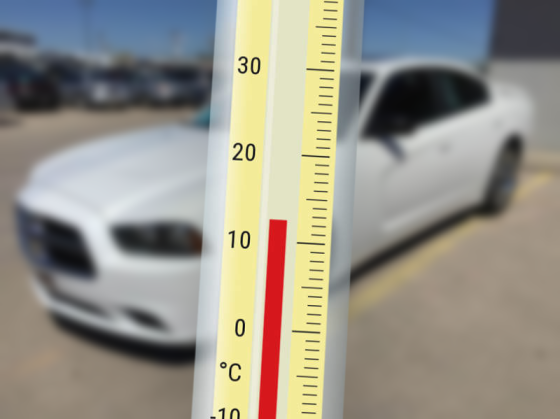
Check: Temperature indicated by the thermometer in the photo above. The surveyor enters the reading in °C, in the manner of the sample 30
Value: 12.5
